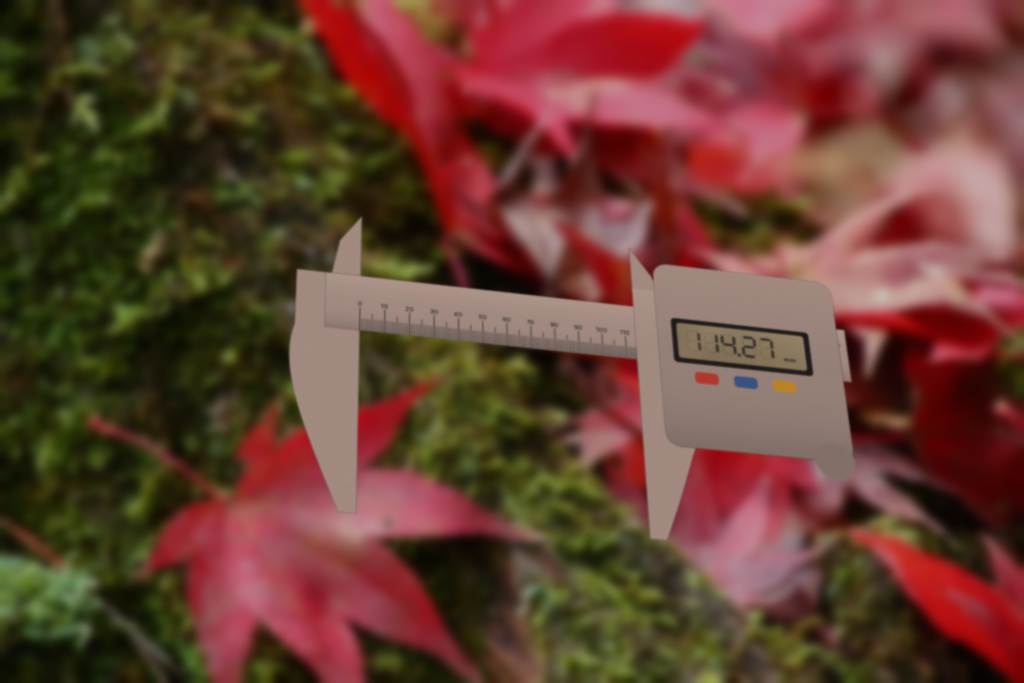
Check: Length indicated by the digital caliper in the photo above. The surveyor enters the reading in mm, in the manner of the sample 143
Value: 114.27
